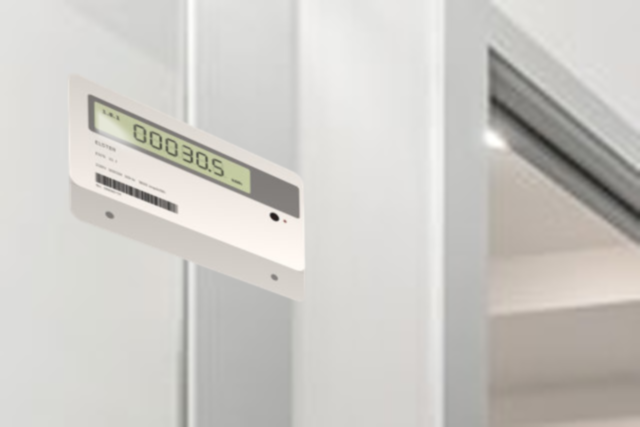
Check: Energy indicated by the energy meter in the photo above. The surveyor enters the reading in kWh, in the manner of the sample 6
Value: 30.5
